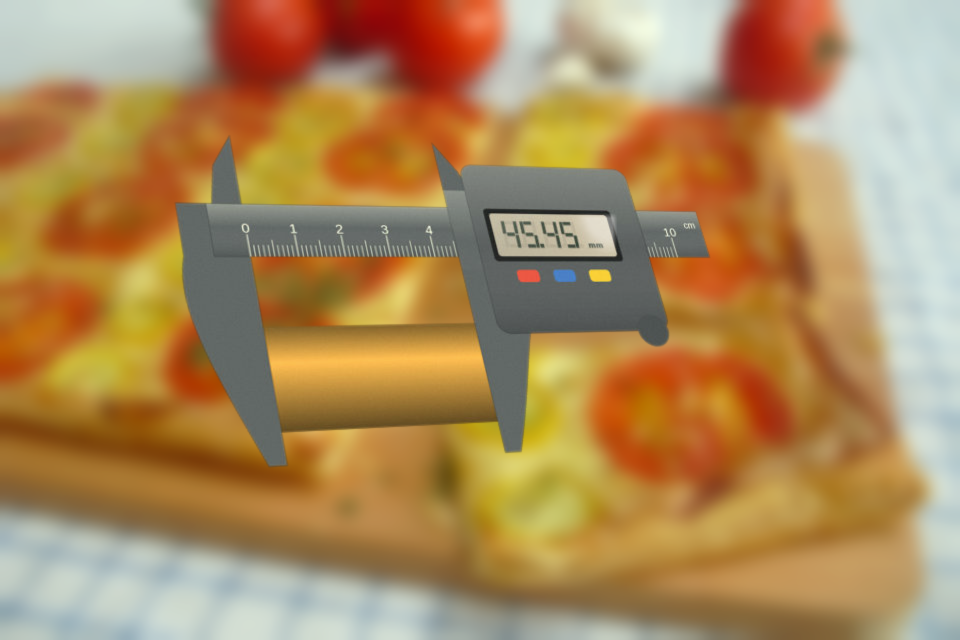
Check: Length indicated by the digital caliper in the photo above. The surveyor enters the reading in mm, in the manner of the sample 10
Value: 45.45
